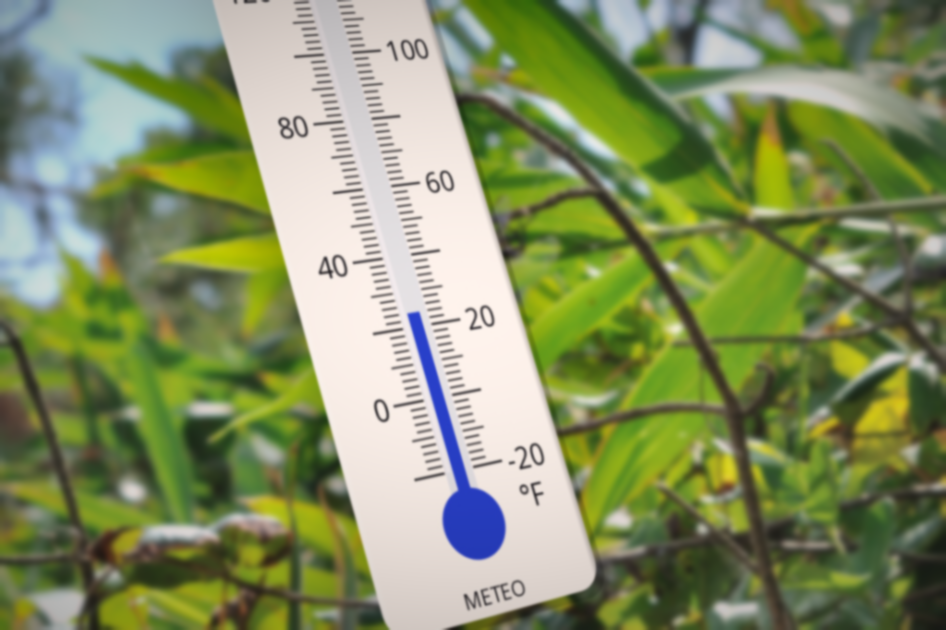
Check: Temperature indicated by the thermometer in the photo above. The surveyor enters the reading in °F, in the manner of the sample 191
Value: 24
